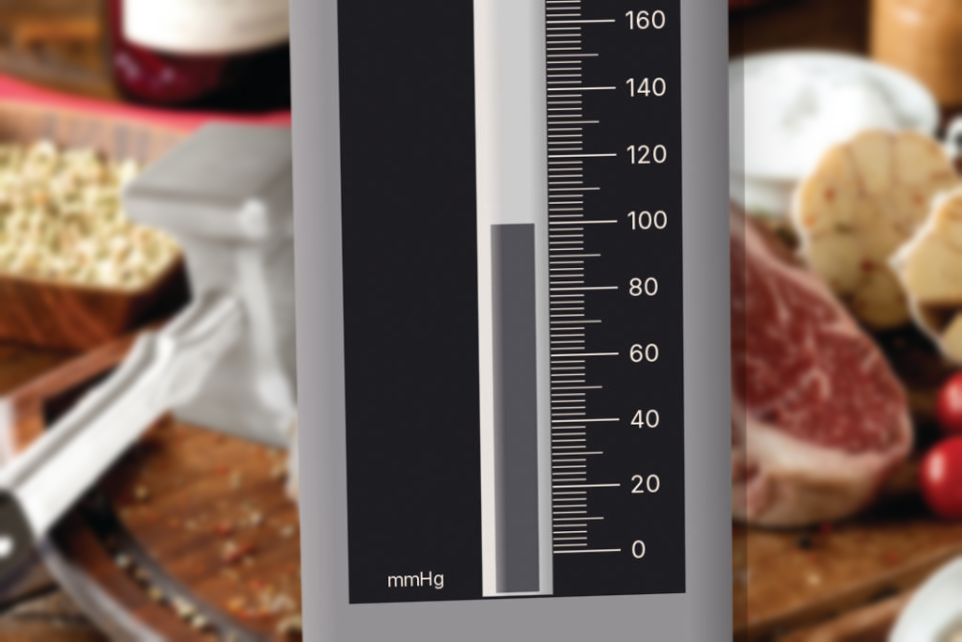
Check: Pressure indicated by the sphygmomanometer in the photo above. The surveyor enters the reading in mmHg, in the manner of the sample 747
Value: 100
